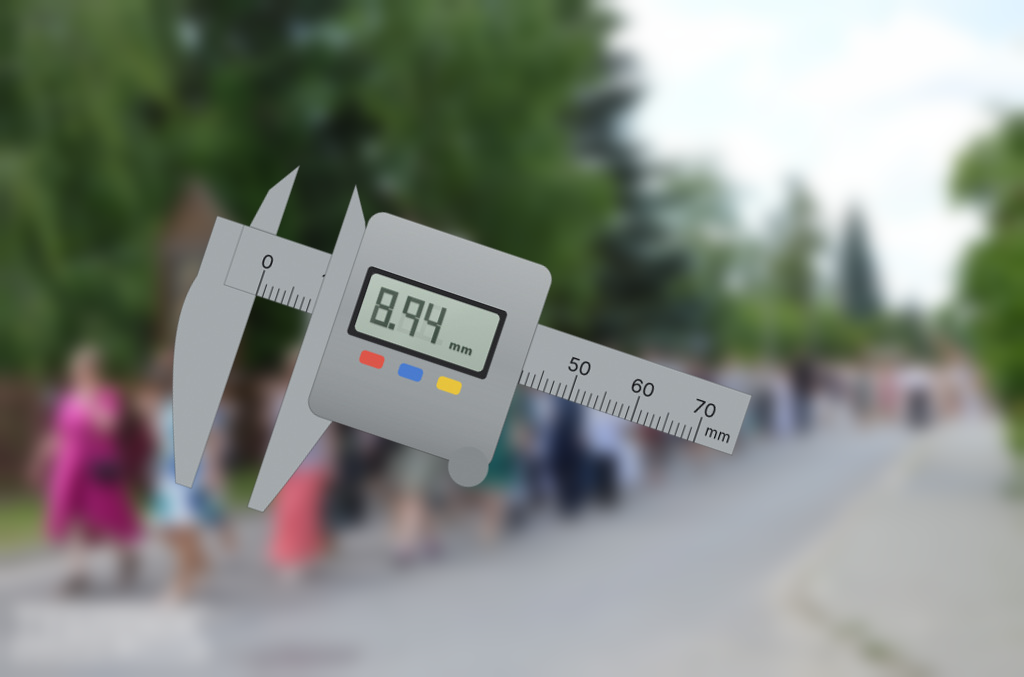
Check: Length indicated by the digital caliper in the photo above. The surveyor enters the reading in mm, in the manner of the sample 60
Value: 8.94
